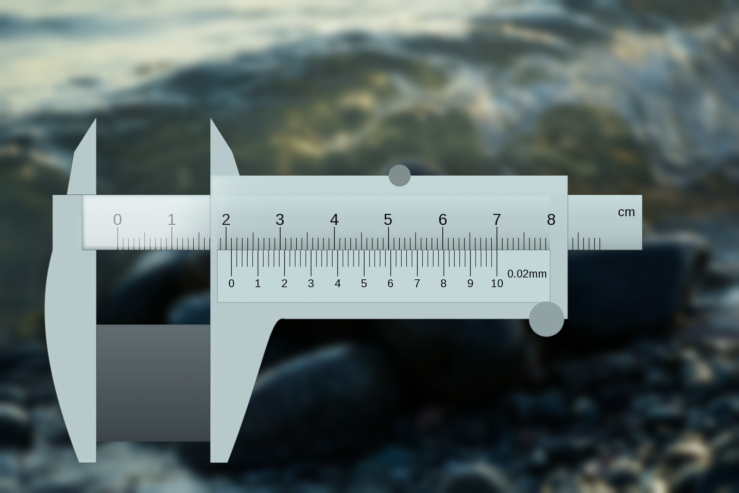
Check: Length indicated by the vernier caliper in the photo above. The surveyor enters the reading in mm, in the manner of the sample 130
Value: 21.0
